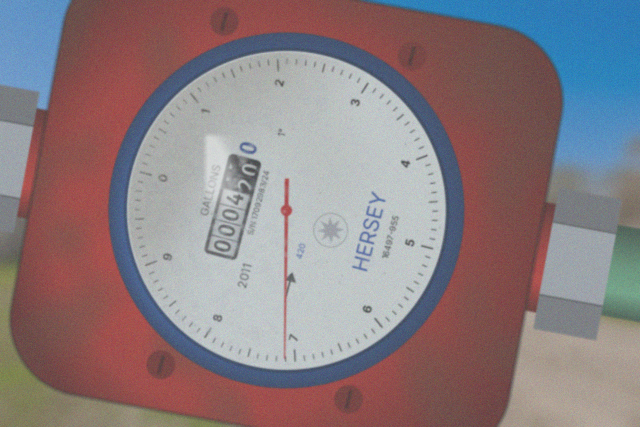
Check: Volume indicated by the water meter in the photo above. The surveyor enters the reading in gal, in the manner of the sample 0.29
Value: 4197.1
